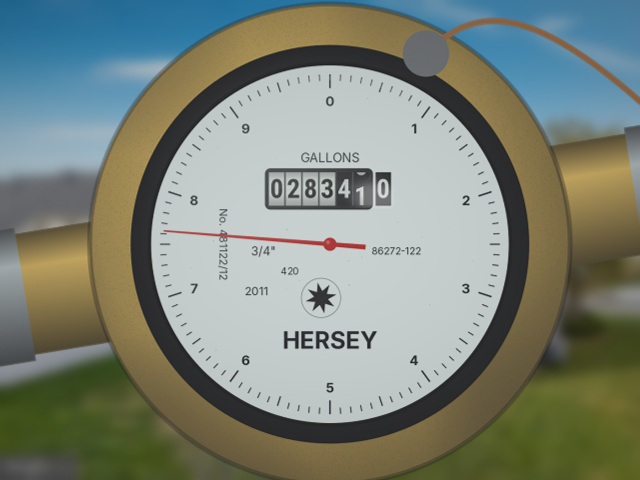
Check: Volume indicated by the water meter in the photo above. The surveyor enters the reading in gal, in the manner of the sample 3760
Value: 283407.6
